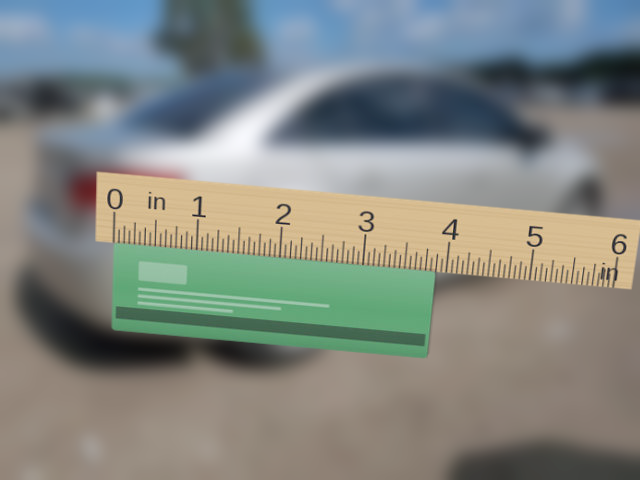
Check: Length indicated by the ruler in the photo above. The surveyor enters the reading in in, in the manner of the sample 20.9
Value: 3.875
